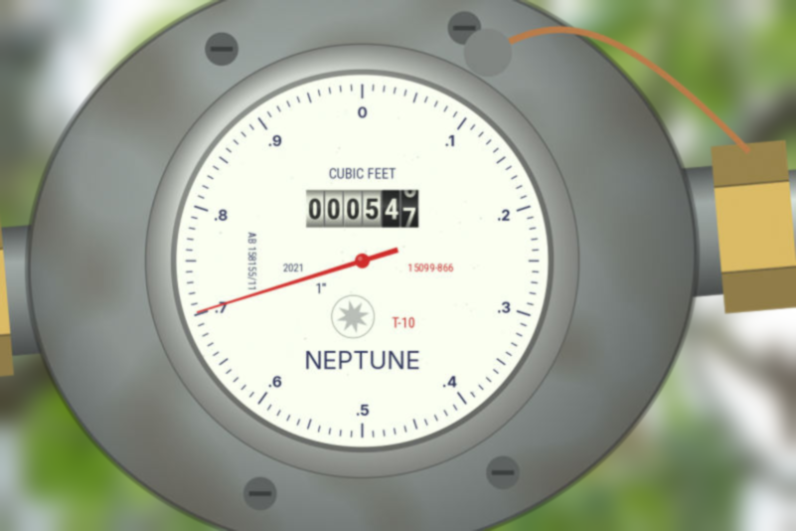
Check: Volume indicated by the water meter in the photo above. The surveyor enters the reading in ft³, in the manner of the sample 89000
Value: 546.70
